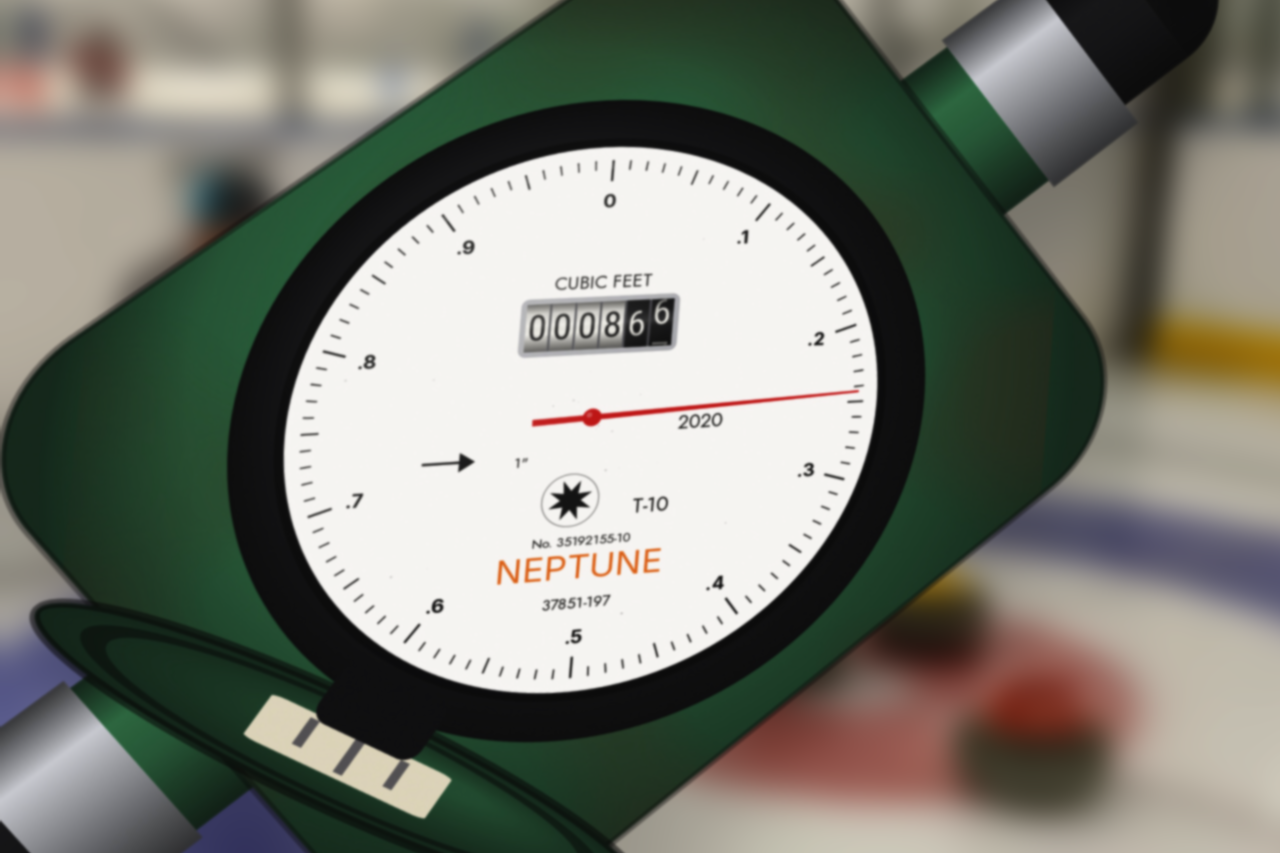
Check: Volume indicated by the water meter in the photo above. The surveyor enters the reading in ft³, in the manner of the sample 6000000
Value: 866.24
